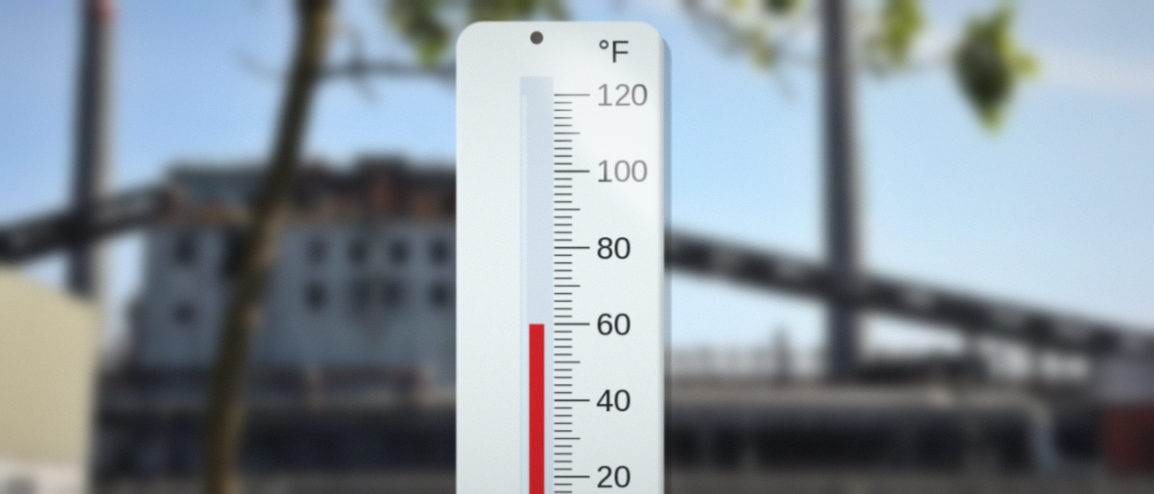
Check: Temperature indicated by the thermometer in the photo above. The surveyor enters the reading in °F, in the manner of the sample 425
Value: 60
